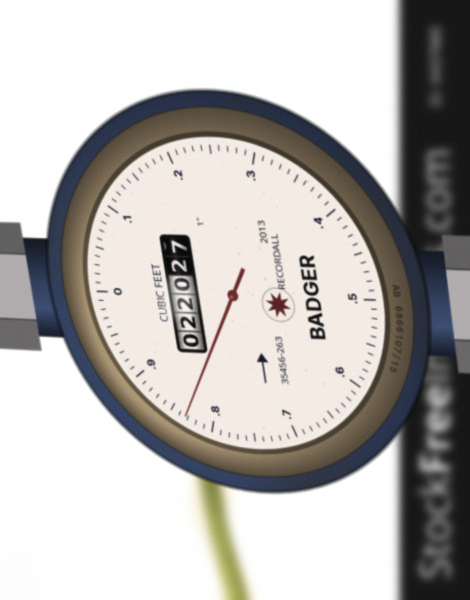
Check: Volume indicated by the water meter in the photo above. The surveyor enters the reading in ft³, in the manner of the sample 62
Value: 22026.83
